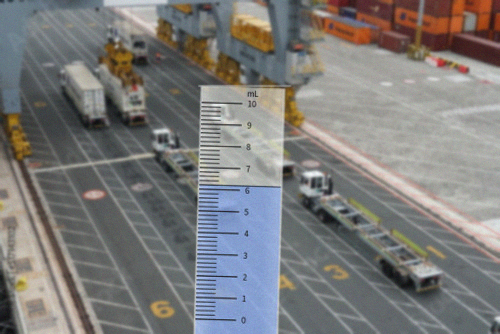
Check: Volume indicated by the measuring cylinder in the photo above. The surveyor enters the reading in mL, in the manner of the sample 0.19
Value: 6.2
